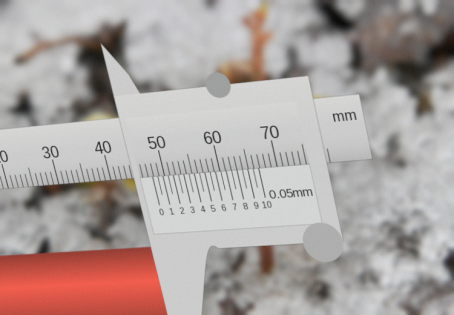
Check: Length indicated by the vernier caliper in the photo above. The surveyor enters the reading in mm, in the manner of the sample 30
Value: 47.8
